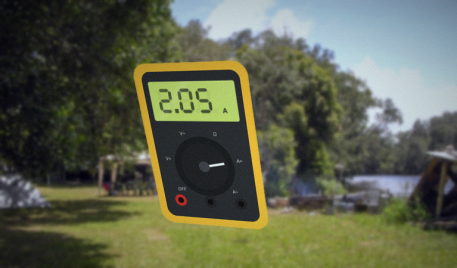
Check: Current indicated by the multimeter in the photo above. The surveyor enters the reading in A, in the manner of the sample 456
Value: 2.05
